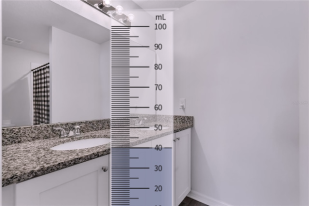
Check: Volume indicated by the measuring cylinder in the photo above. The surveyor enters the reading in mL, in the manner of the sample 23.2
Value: 40
